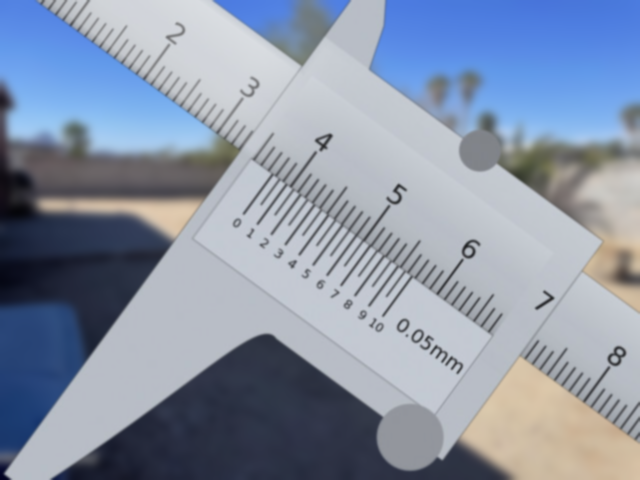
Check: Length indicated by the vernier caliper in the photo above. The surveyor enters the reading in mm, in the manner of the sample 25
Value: 37.6
